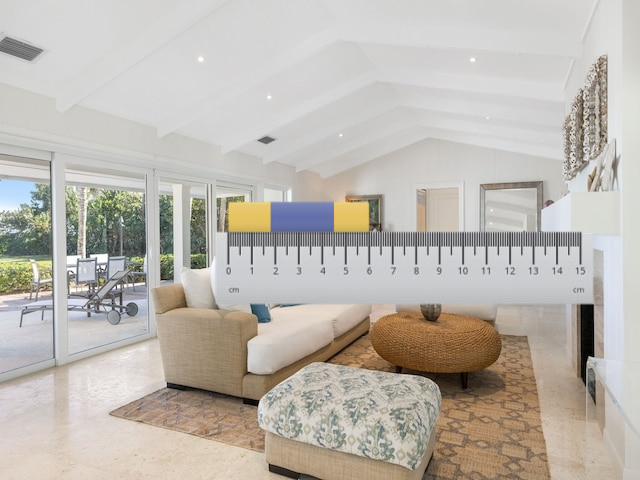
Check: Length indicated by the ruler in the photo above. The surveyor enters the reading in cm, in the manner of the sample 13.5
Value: 6
